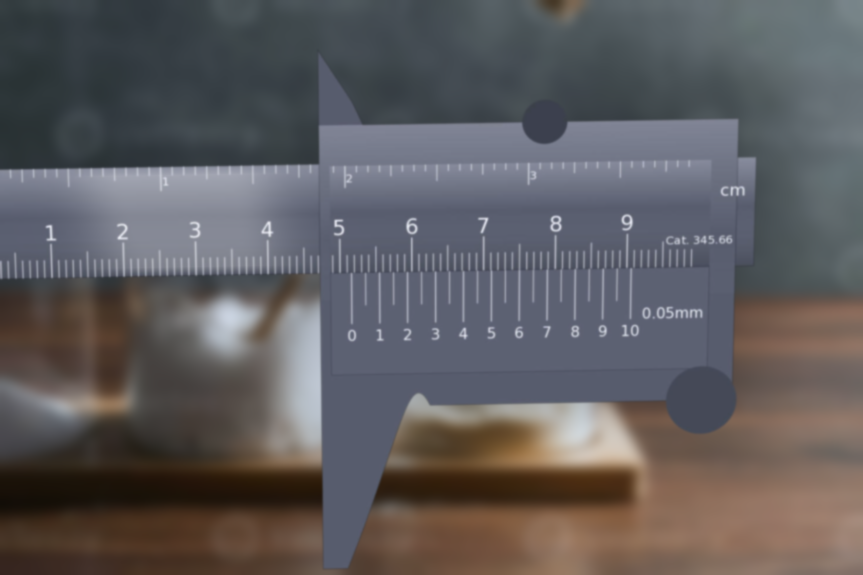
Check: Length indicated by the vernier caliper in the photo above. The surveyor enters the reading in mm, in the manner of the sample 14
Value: 51.6
